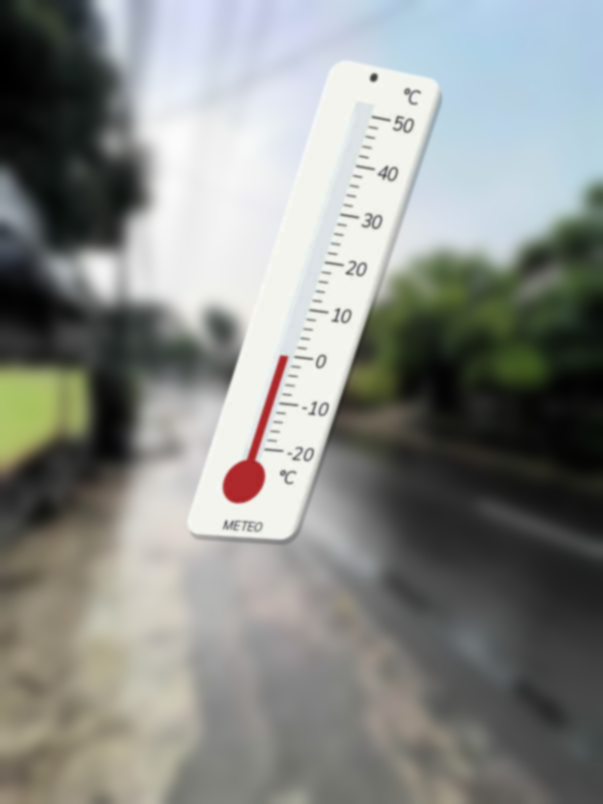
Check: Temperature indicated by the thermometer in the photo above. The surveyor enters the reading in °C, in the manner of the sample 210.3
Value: 0
